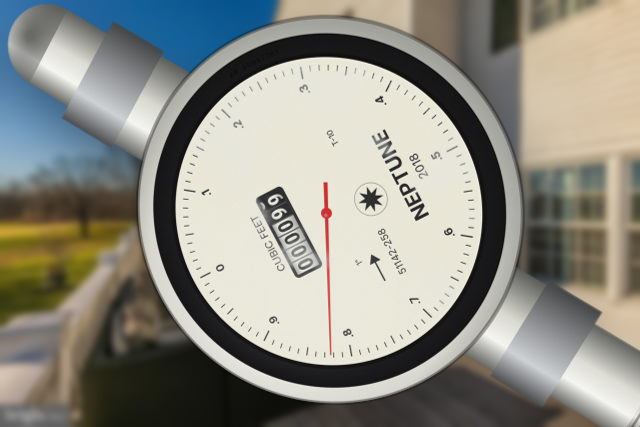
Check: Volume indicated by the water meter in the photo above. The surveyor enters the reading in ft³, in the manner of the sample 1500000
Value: 98.82
